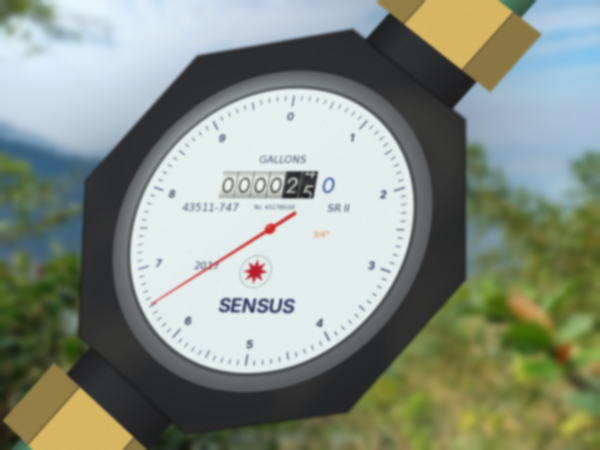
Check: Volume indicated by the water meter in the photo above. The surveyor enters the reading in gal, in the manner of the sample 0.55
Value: 246.5
